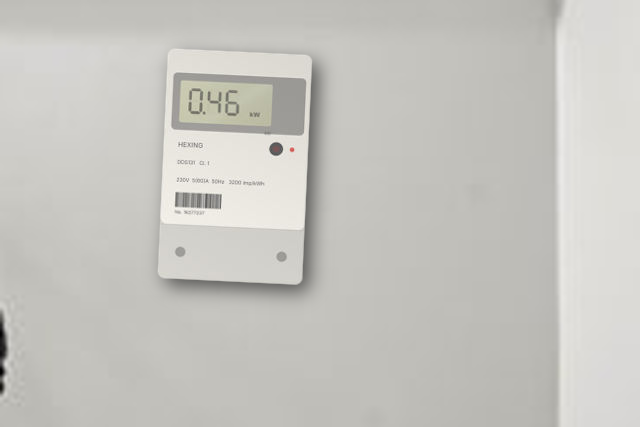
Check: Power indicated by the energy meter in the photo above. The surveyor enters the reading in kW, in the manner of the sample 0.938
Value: 0.46
